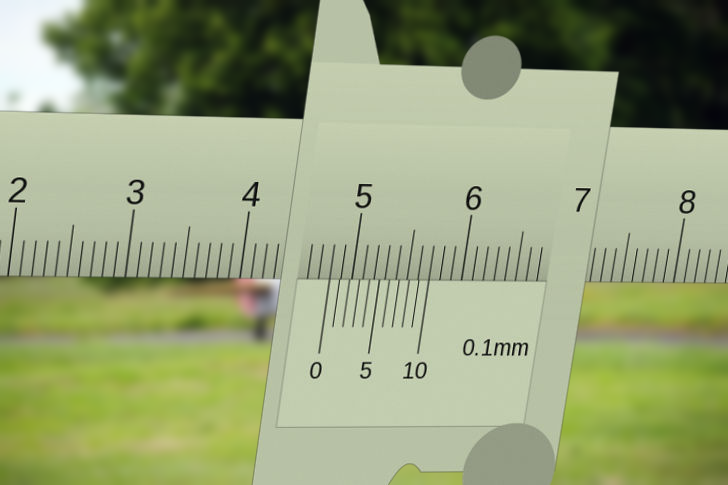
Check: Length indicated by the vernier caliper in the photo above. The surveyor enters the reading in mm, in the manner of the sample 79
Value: 48.0
